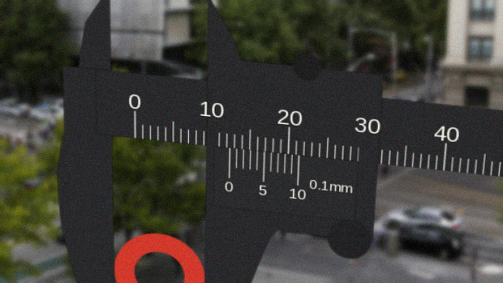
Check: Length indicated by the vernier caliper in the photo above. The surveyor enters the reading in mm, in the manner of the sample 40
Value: 12.4
